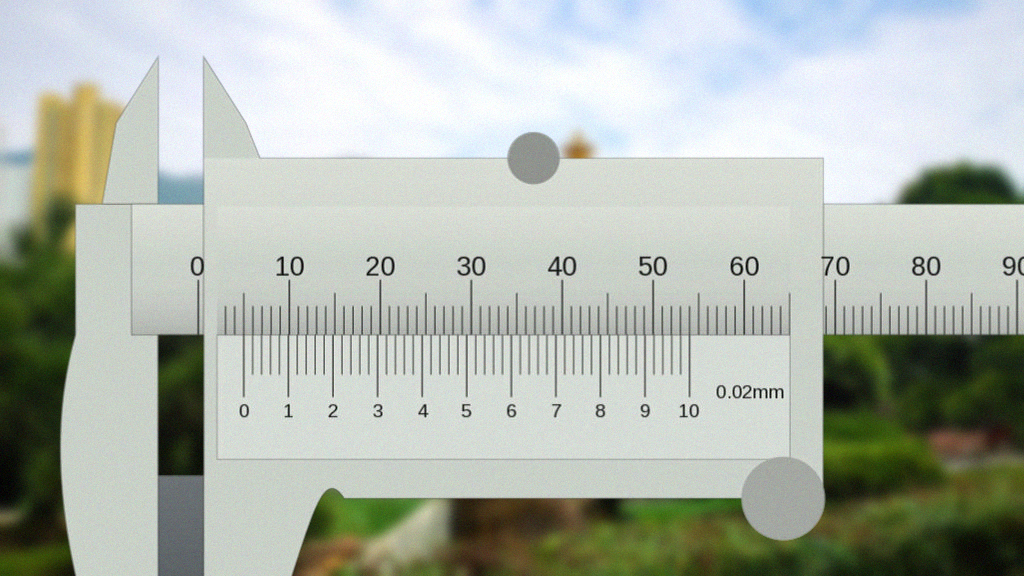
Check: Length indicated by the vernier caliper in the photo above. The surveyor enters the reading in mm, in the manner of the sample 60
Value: 5.0
